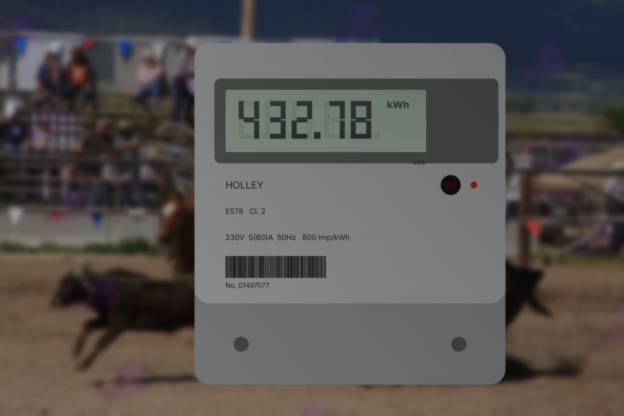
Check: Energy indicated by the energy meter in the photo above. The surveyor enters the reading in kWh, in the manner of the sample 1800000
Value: 432.78
